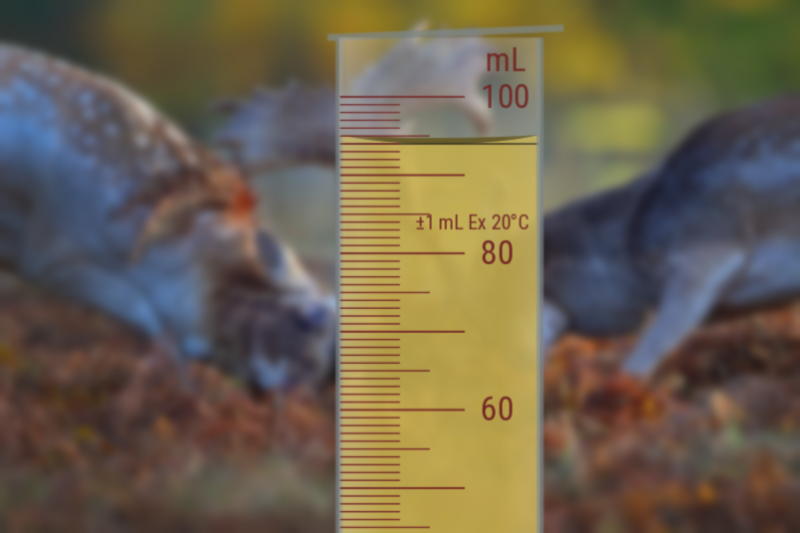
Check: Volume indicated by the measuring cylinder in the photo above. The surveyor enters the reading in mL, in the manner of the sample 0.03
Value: 94
